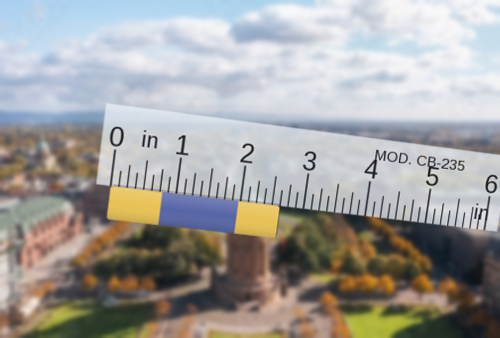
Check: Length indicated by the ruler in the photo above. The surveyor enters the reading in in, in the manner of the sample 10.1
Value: 2.625
